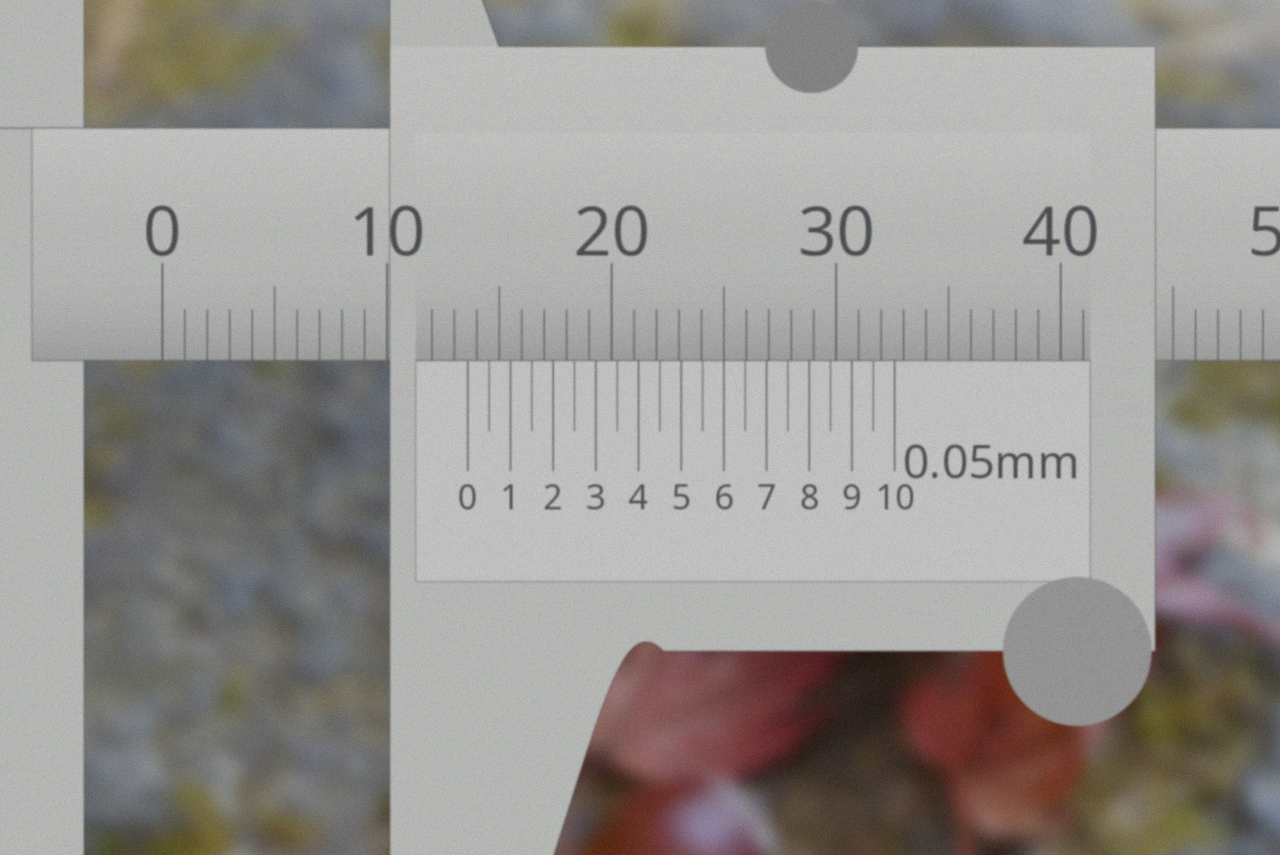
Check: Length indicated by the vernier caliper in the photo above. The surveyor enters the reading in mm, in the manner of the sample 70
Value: 13.6
